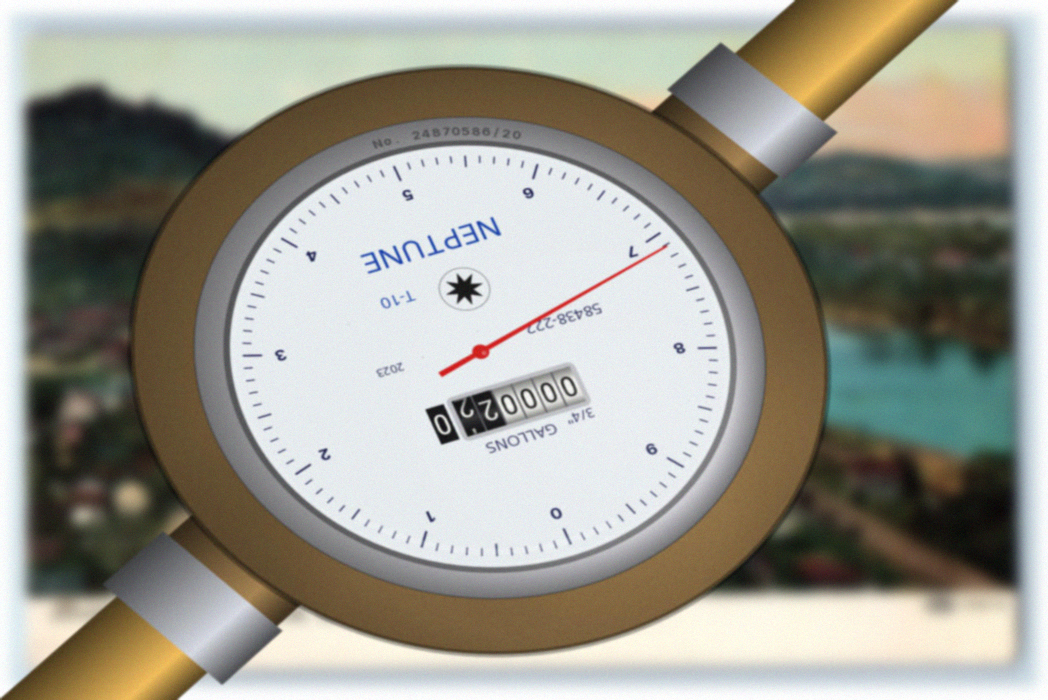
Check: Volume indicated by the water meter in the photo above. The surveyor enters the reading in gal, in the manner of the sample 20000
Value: 217.1
